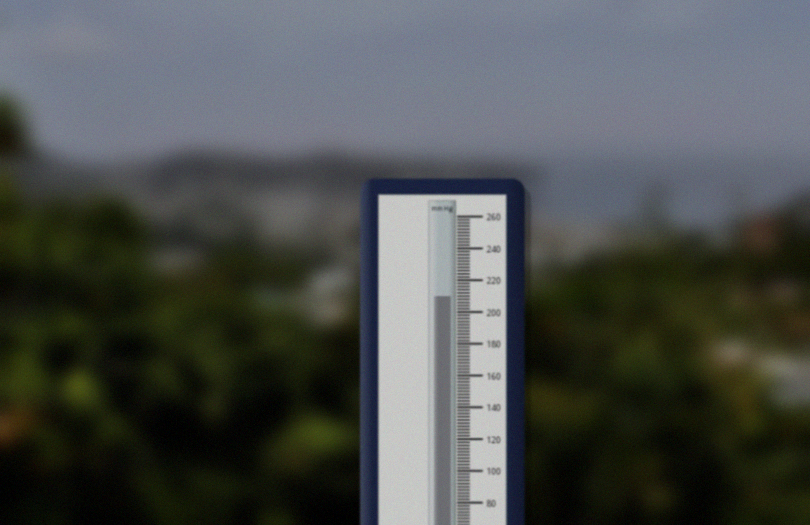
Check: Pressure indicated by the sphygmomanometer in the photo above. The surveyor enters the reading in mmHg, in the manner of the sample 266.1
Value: 210
